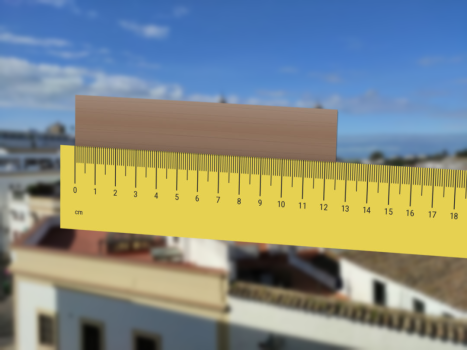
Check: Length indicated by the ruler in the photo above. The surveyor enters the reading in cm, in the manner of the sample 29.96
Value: 12.5
